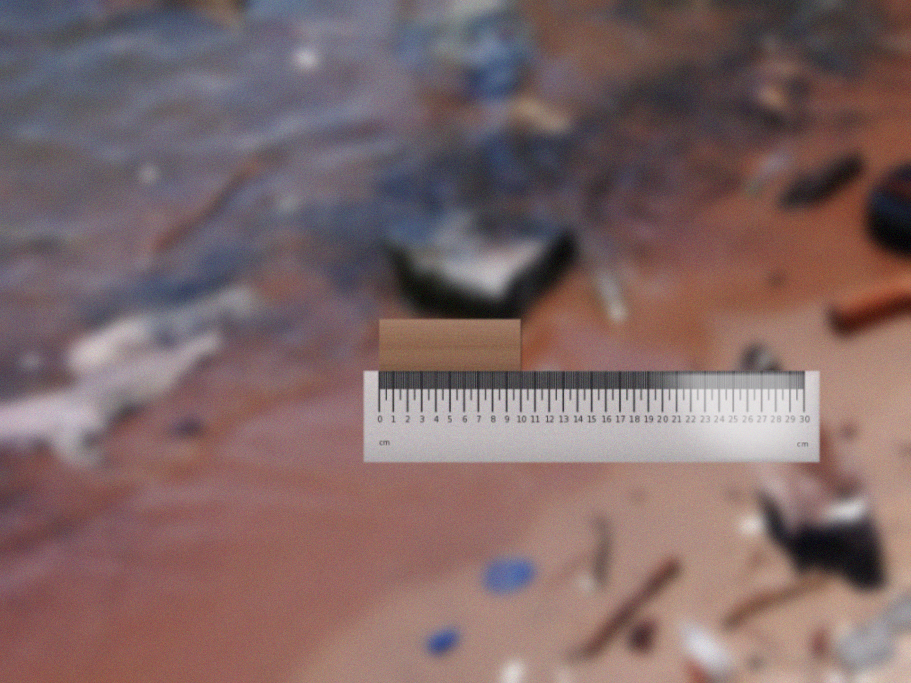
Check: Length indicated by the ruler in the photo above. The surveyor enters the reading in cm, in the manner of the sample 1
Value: 10
